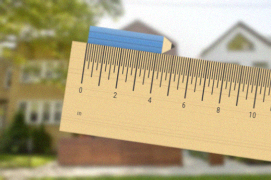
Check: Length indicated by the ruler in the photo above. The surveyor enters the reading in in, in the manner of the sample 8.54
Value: 5
